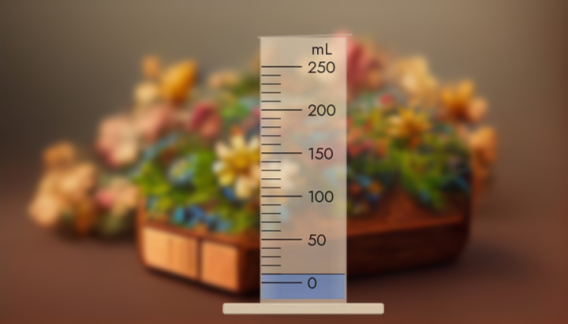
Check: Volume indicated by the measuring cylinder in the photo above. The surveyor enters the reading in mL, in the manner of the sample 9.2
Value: 10
